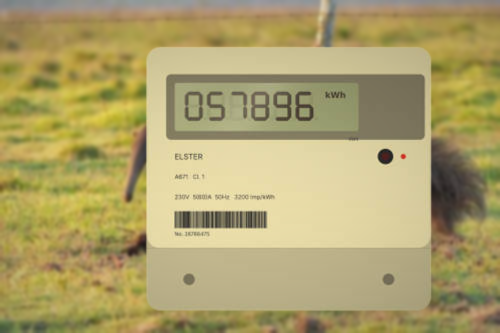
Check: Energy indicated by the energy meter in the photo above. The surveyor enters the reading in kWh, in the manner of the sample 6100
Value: 57896
